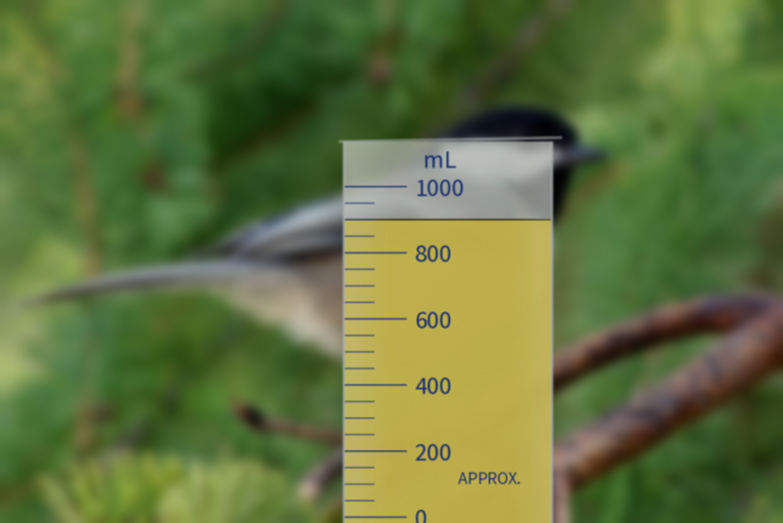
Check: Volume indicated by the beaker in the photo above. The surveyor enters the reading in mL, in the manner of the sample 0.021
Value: 900
